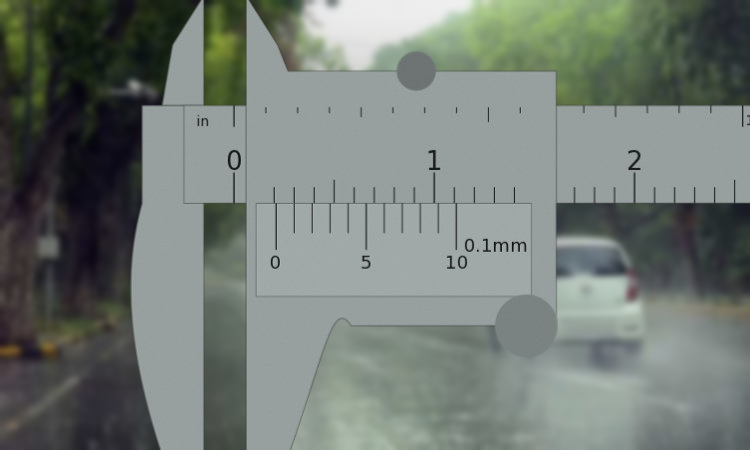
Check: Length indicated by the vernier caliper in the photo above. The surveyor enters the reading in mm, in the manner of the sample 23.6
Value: 2.1
